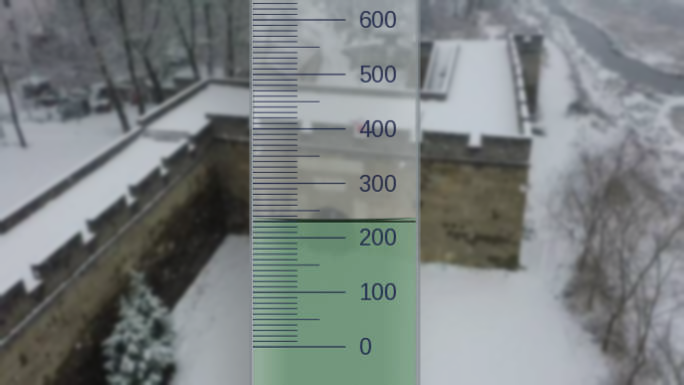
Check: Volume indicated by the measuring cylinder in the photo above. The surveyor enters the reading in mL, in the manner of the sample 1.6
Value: 230
